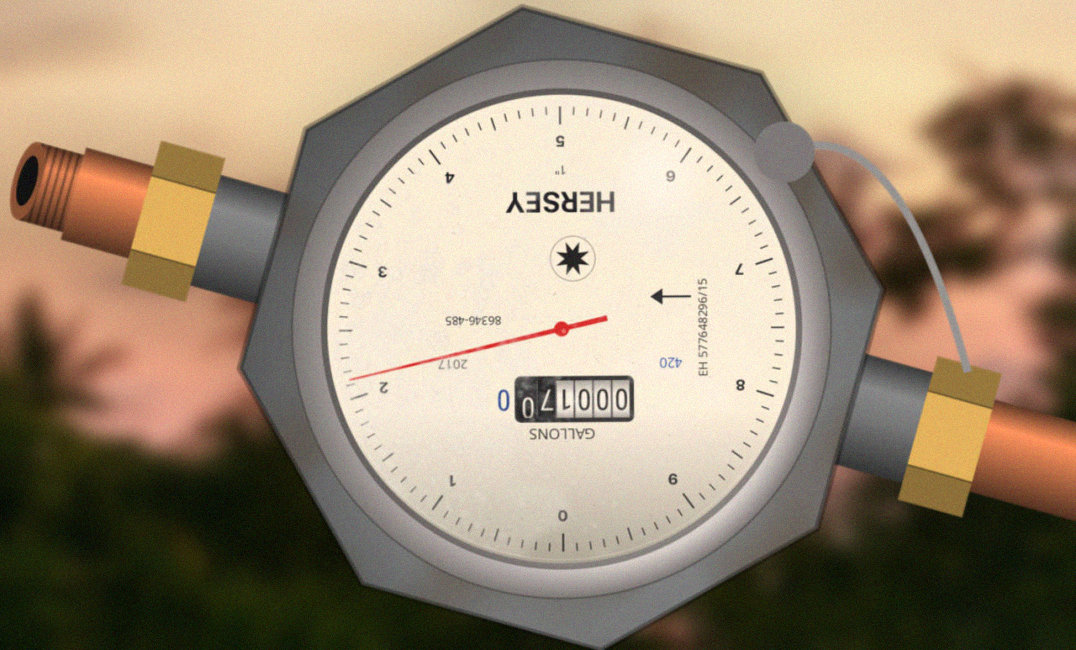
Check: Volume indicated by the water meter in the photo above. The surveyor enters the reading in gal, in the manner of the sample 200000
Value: 1702.1
